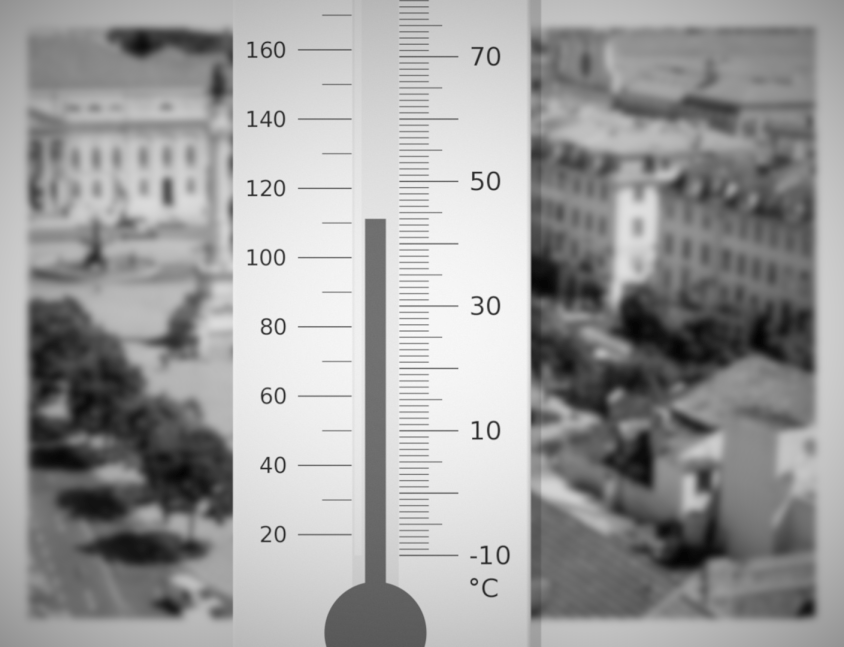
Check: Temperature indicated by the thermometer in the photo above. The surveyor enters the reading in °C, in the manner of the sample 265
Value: 44
